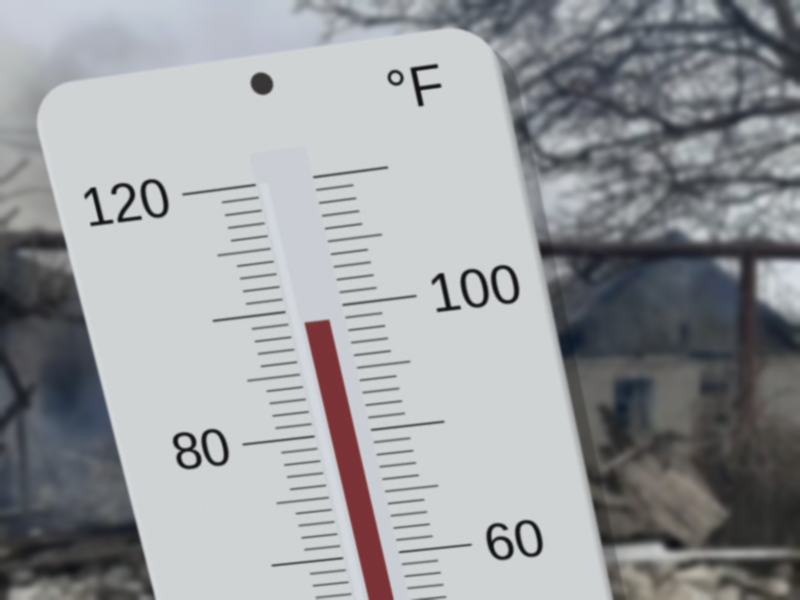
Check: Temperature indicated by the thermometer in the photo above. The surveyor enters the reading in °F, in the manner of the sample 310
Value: 98
